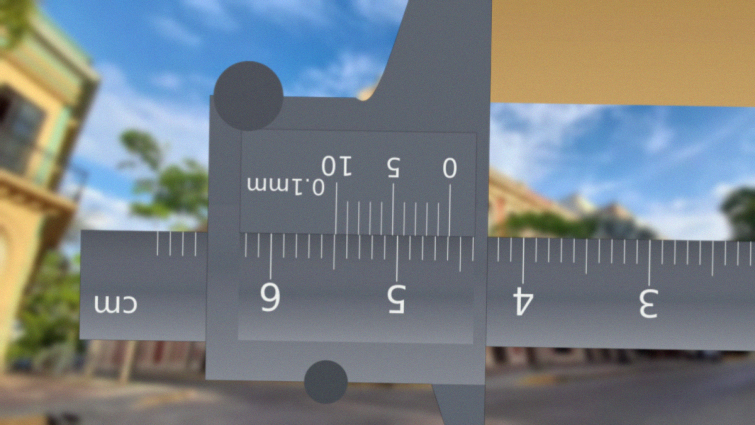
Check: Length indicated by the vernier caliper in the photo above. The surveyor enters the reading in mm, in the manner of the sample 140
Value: 45.9
